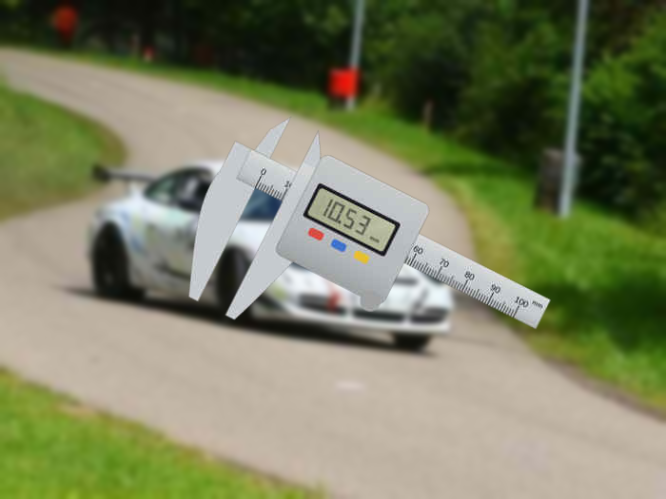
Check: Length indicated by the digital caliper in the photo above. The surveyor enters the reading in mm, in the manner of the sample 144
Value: 10.53
